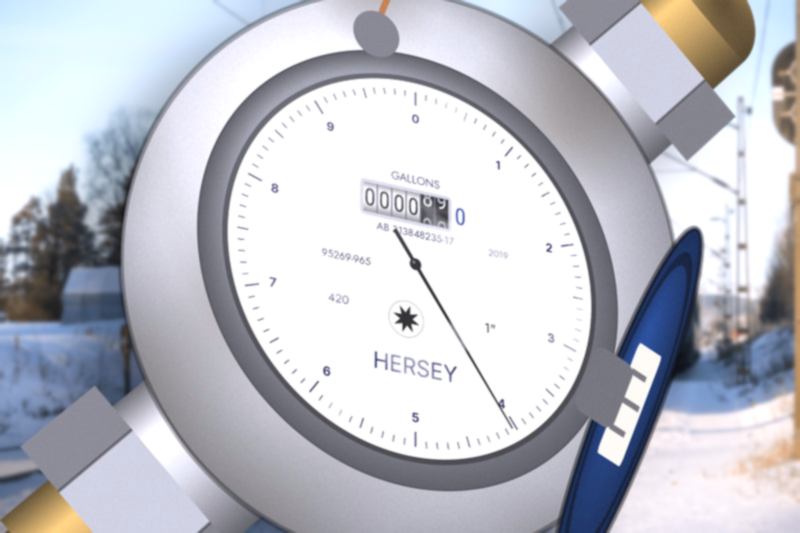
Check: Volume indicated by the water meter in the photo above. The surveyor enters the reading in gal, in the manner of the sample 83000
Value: 894.0
